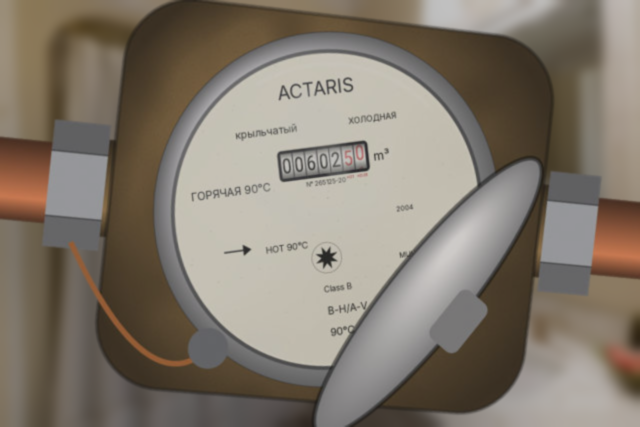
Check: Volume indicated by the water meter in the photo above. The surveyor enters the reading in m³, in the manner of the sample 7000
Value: 602.50
